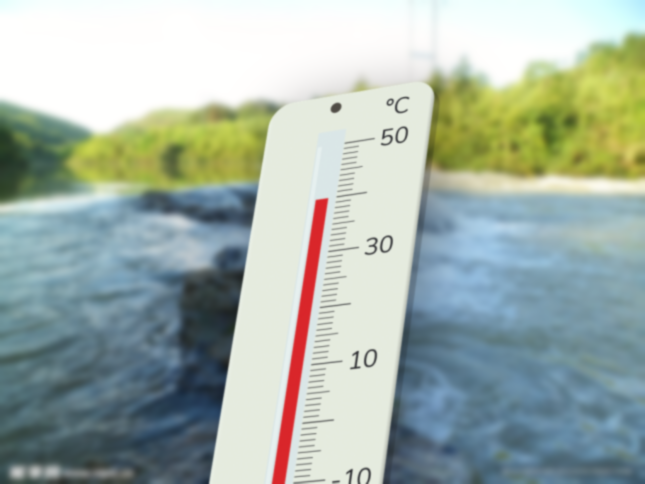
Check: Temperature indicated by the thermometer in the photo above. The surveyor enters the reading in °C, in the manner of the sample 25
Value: 40
